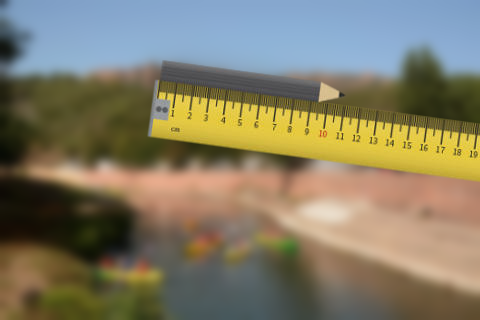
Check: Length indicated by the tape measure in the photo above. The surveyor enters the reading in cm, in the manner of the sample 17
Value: 11
